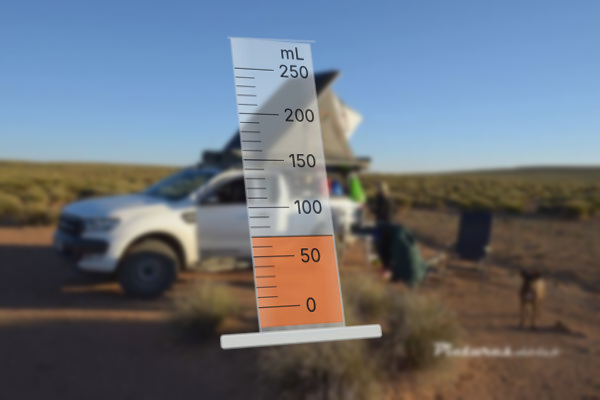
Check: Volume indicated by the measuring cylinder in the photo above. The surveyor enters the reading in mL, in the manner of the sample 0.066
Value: 70
